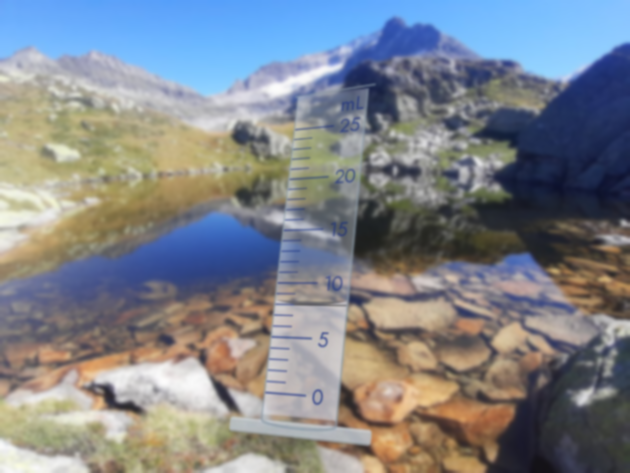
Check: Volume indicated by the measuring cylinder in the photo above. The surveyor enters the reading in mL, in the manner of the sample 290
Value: 8
